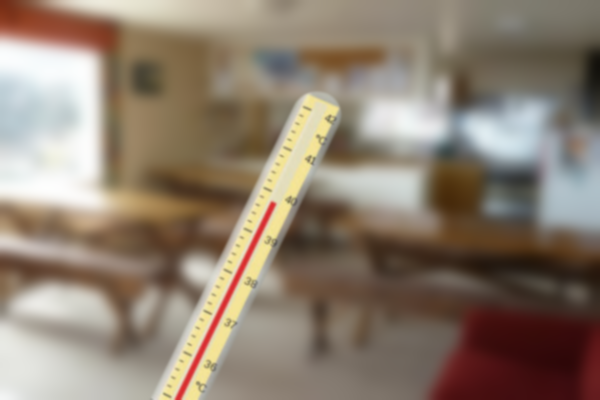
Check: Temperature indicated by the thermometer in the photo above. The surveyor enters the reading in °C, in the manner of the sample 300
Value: 39.8
